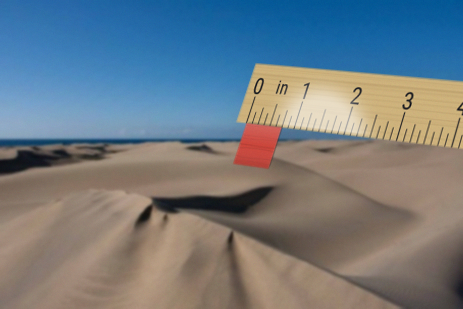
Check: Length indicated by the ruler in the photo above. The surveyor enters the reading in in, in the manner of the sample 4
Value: 0.75
